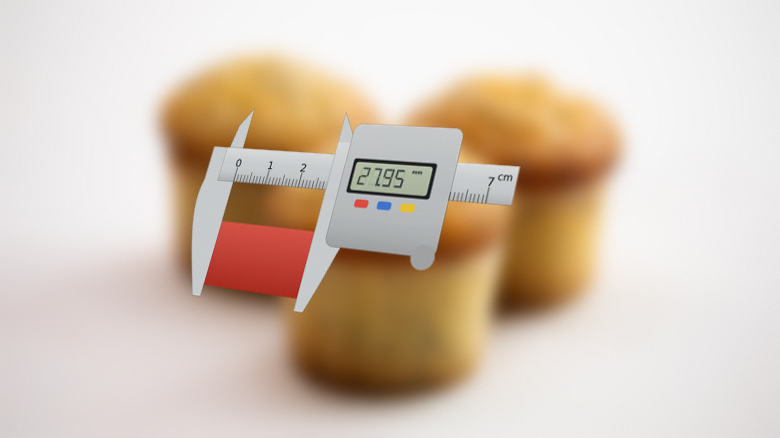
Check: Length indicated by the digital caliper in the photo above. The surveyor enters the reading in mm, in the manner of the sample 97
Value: 27.95
